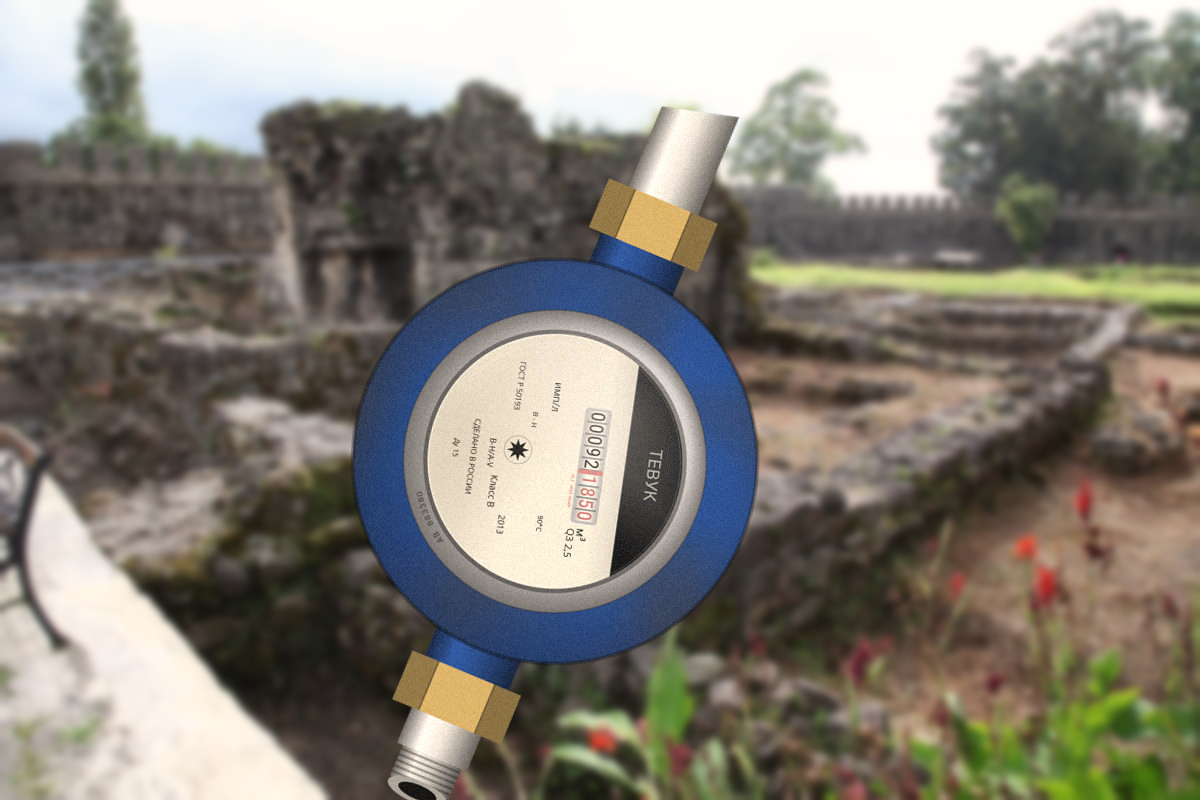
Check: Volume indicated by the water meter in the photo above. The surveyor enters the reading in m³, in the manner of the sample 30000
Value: 92.1850
